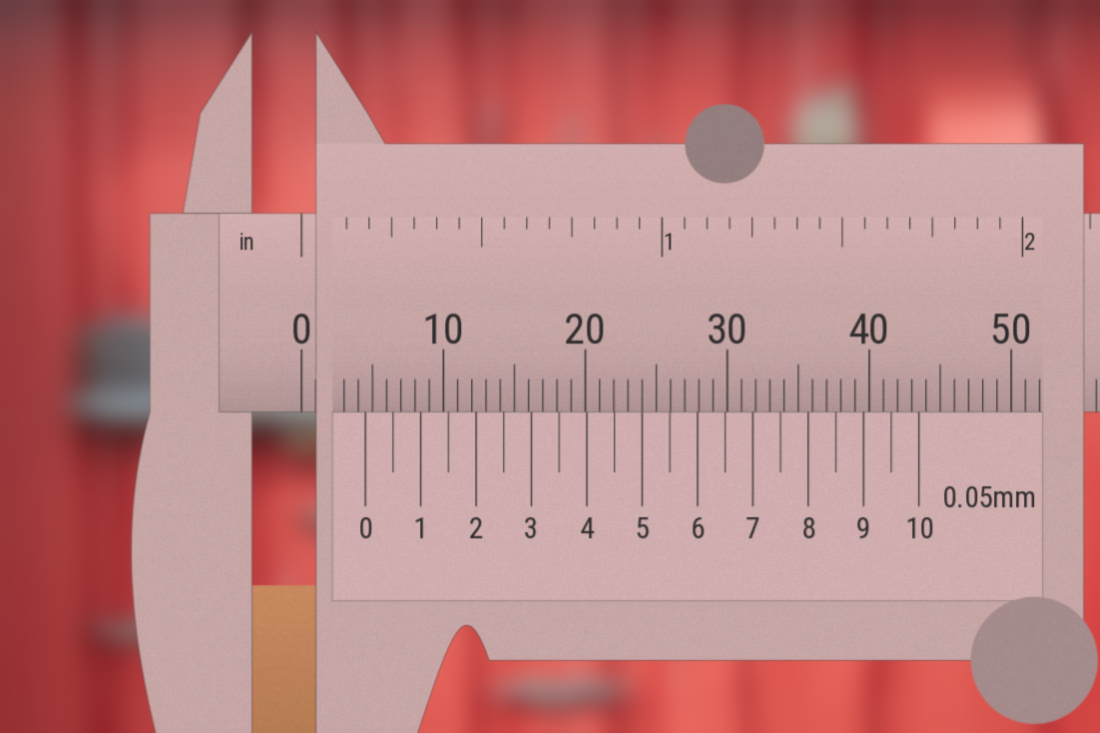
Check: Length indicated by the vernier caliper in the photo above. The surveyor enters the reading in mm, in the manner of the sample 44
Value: 4.5
